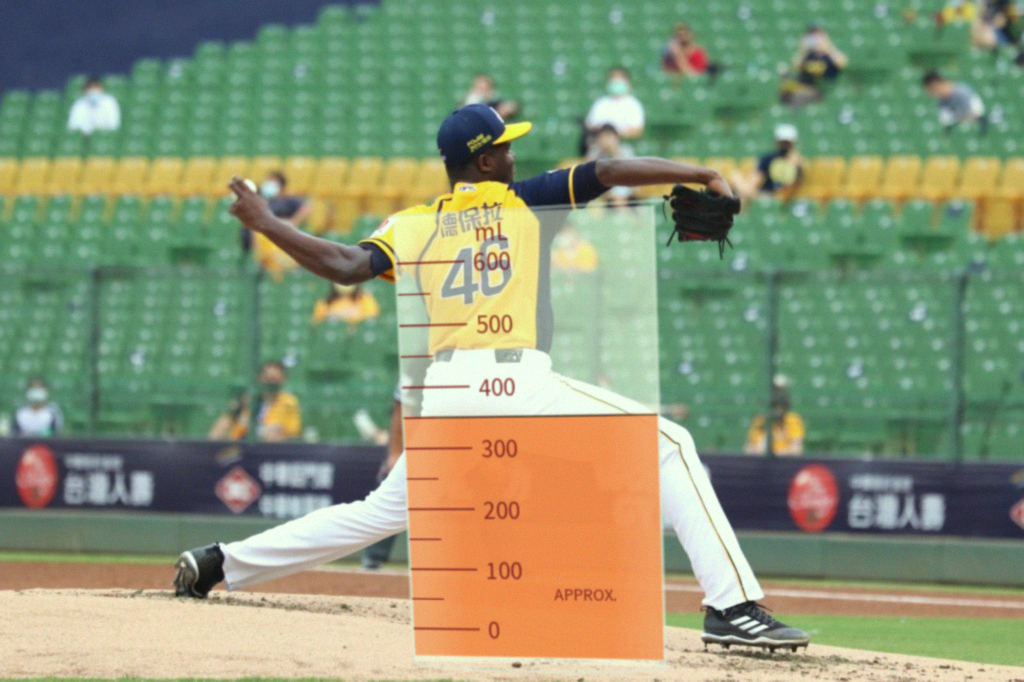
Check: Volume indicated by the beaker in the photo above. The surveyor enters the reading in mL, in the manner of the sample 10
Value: 350
